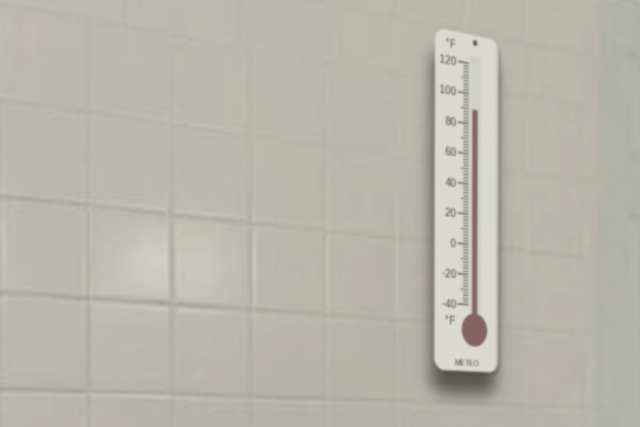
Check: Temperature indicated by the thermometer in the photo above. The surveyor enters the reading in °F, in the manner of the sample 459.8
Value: 90
